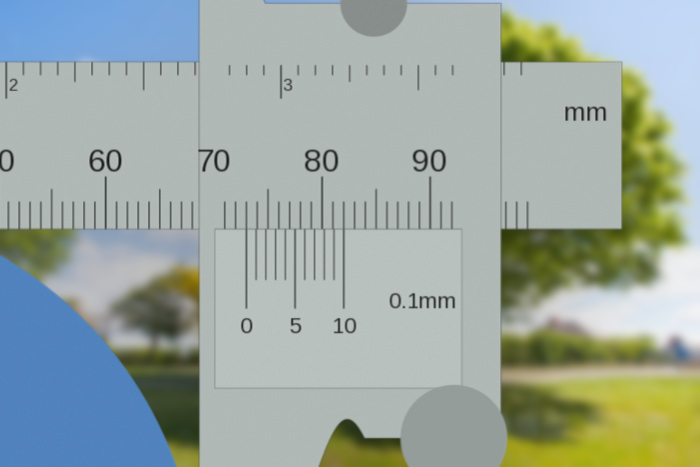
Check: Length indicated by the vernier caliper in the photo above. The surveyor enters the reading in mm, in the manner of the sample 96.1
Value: 73.0
